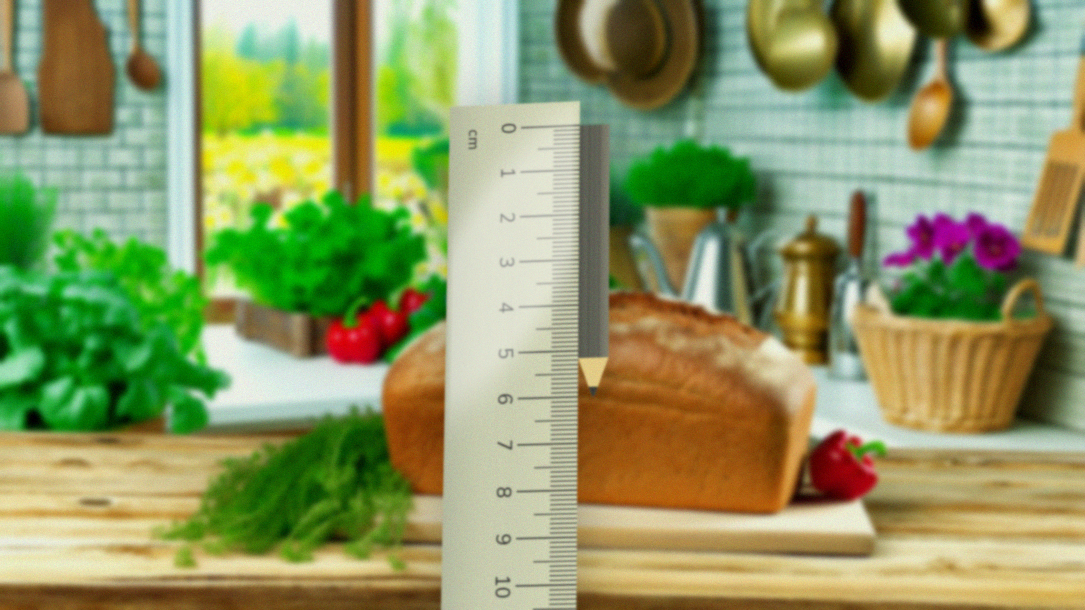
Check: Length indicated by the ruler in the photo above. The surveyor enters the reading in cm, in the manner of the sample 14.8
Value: 6
